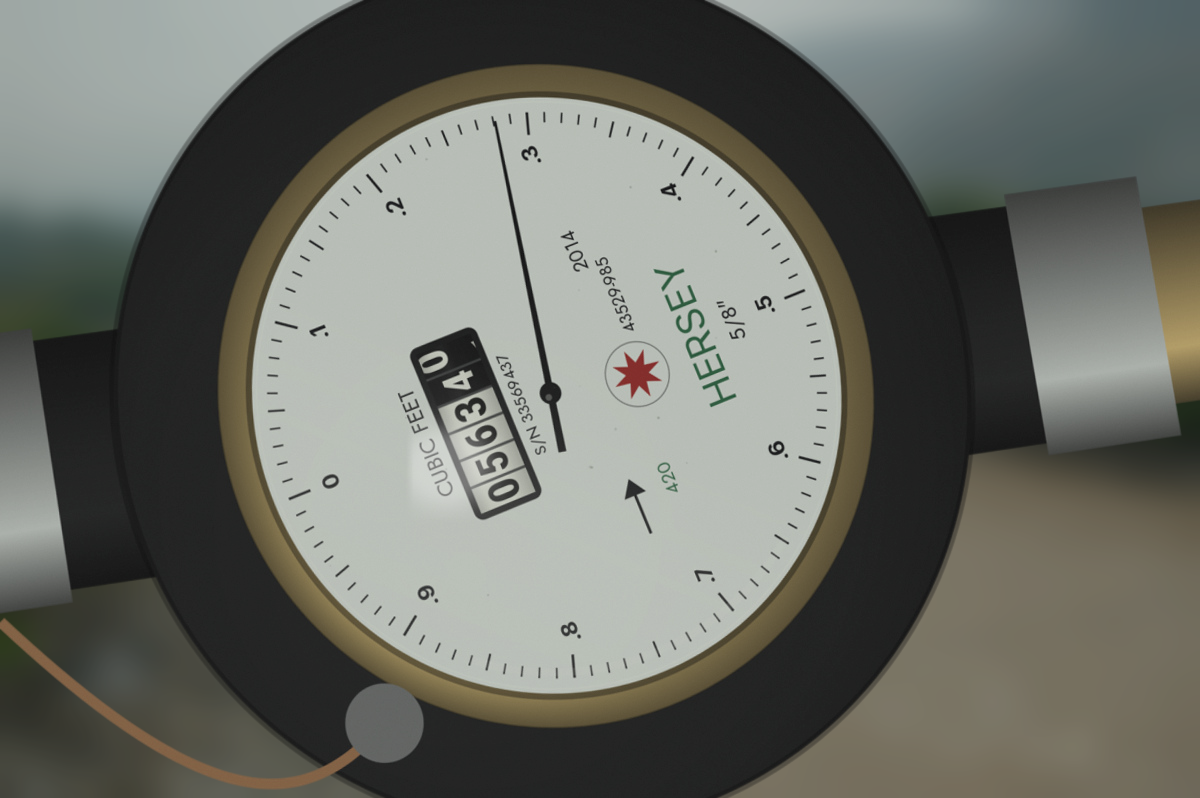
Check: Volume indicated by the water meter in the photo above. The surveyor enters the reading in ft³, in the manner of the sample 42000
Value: 56340.28
